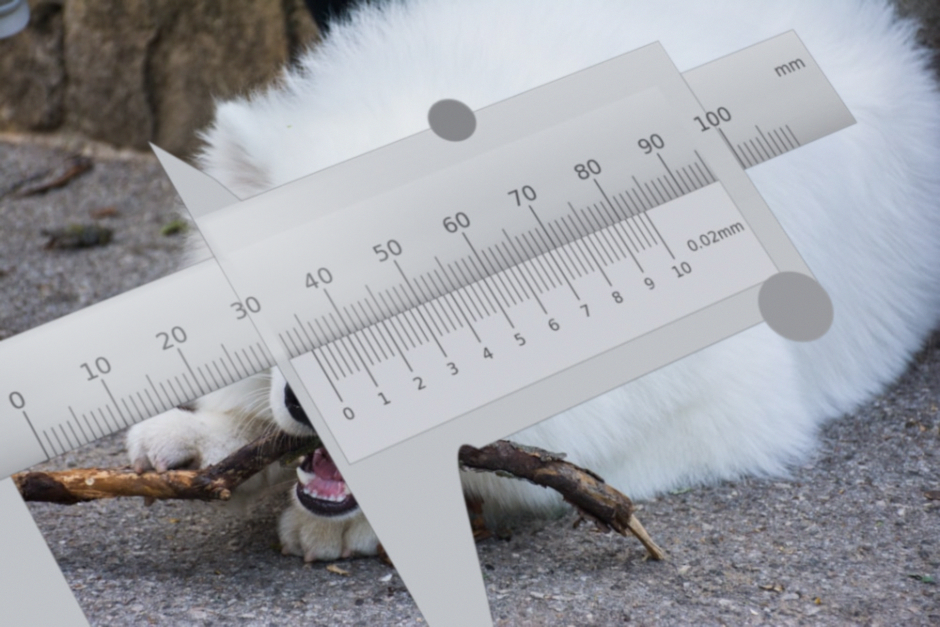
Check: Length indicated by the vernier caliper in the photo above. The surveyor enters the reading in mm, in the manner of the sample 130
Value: 34.6
